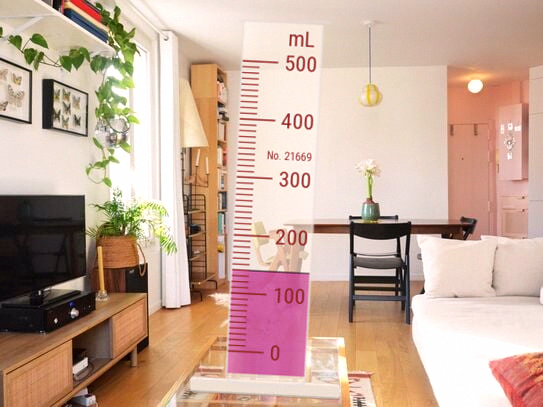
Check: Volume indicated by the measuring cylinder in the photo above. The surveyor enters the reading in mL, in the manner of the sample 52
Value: 140
